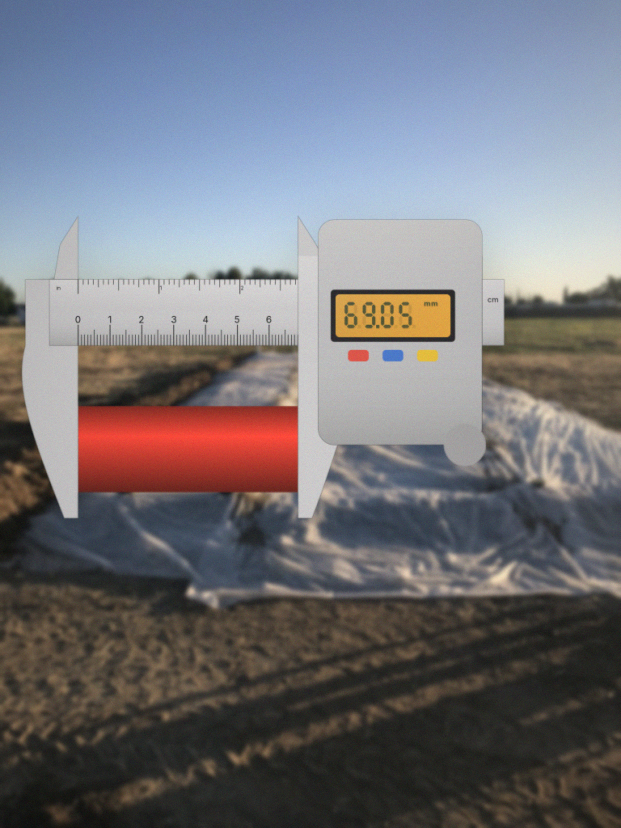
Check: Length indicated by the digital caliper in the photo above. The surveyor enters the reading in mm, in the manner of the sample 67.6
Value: 69.05
